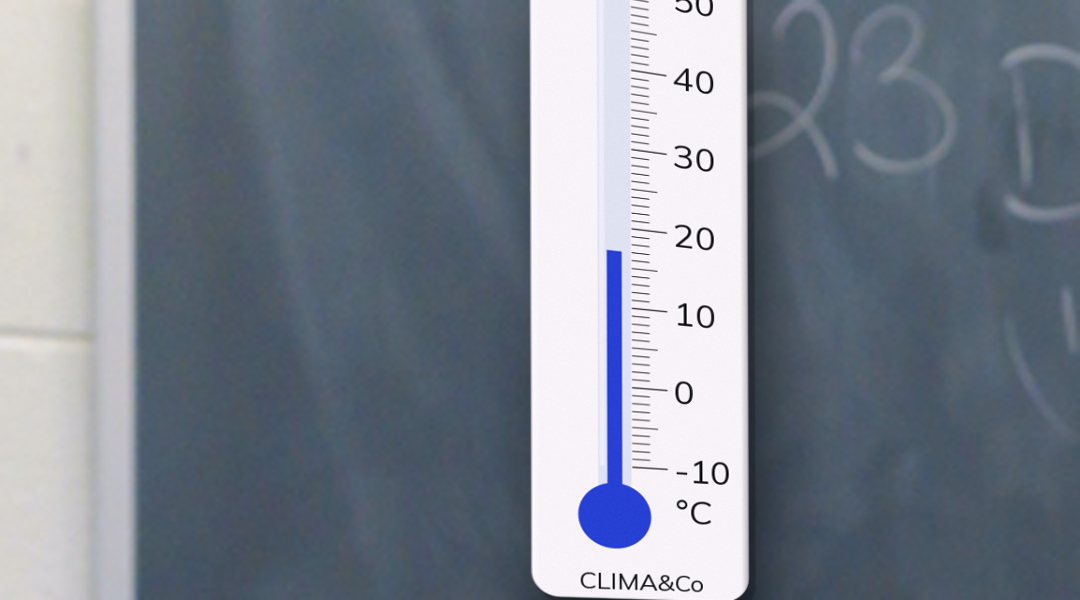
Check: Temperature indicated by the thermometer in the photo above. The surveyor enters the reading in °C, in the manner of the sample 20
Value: 17
